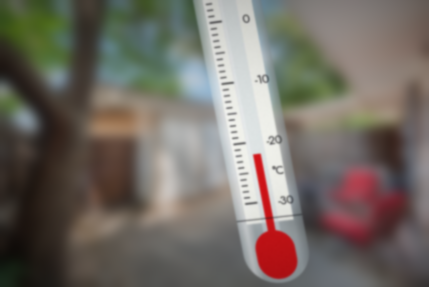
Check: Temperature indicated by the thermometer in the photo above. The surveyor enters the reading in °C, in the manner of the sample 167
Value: -22
